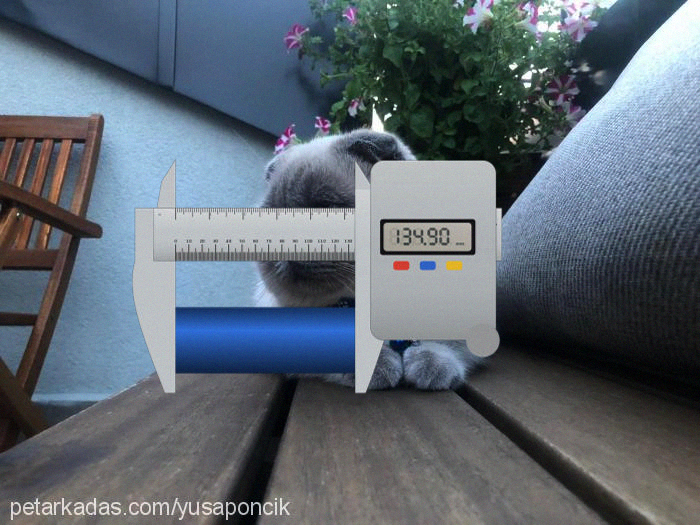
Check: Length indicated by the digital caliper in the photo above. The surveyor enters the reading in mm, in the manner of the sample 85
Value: 134.90
